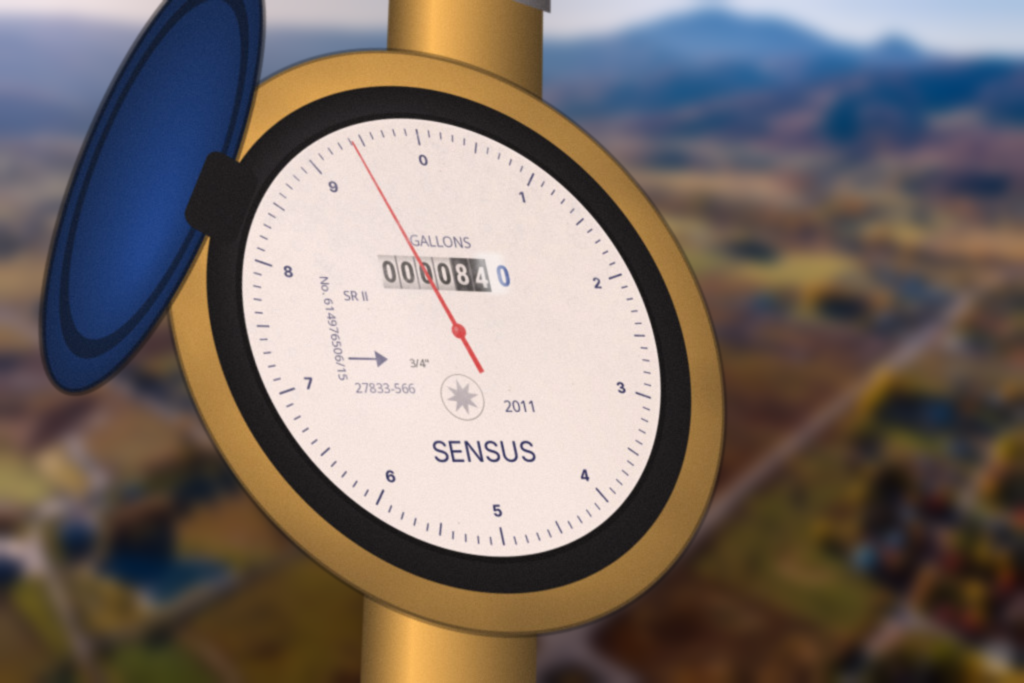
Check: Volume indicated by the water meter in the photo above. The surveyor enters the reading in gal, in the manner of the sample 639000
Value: 839.4
